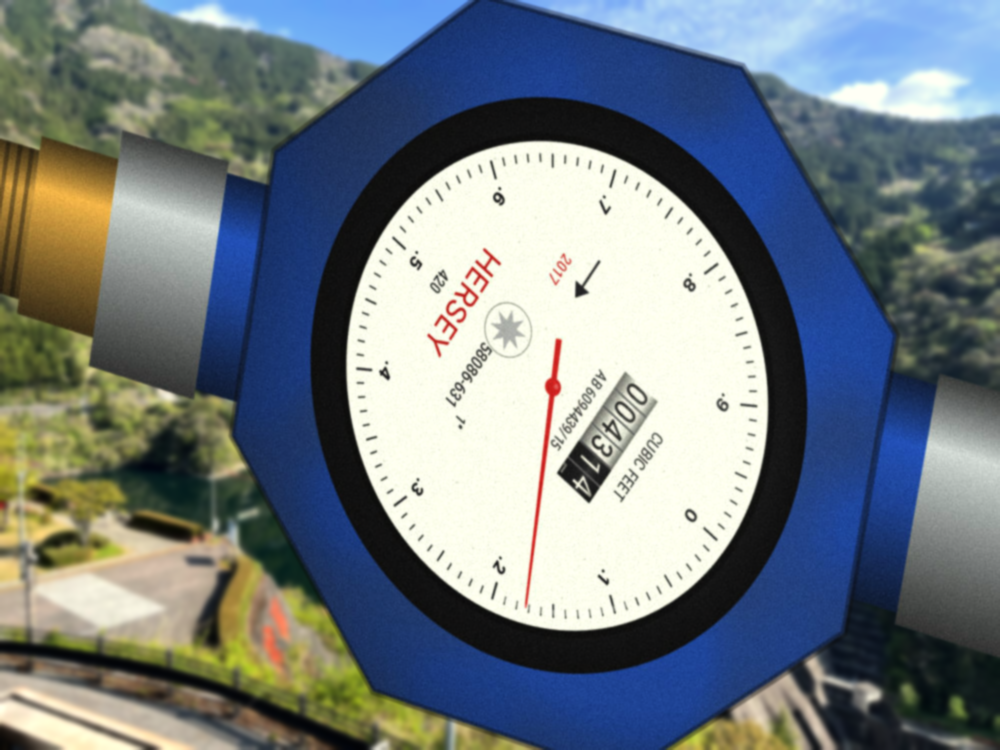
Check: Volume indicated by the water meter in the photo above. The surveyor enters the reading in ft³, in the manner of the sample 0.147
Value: 4314.17
